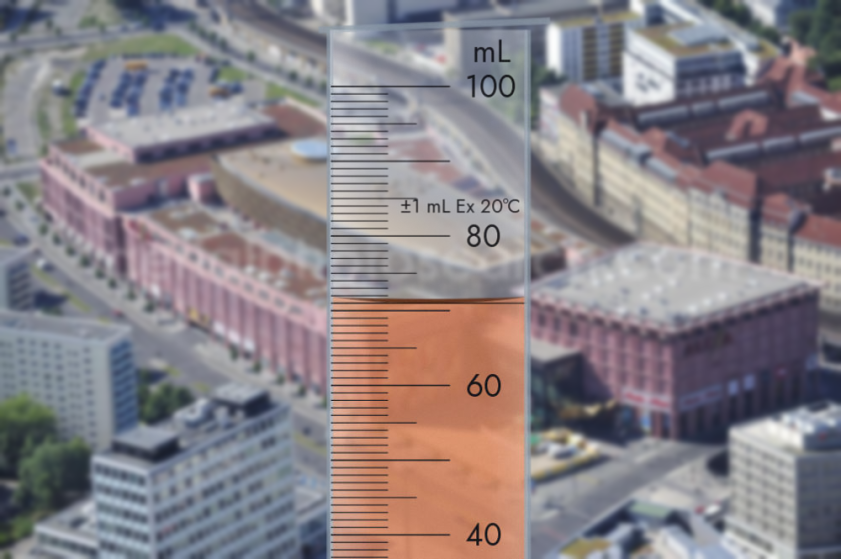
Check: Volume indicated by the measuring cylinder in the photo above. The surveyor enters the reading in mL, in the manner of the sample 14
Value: 71
